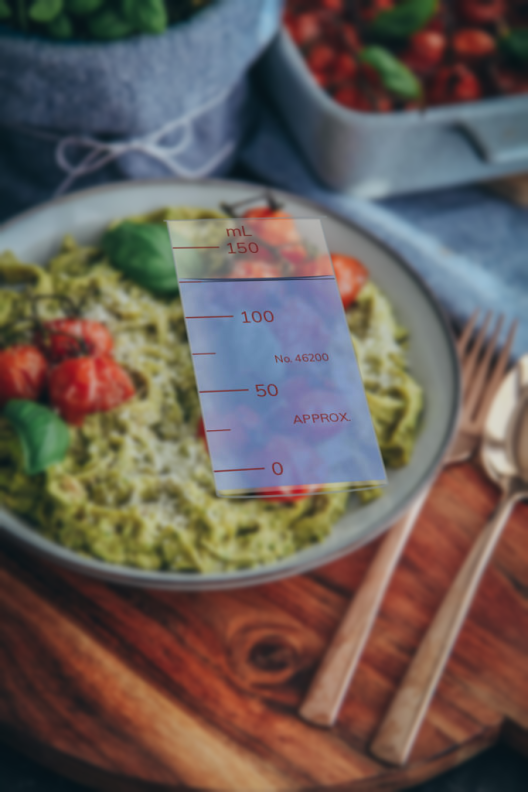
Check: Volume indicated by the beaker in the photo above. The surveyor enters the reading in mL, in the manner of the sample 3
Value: 125
